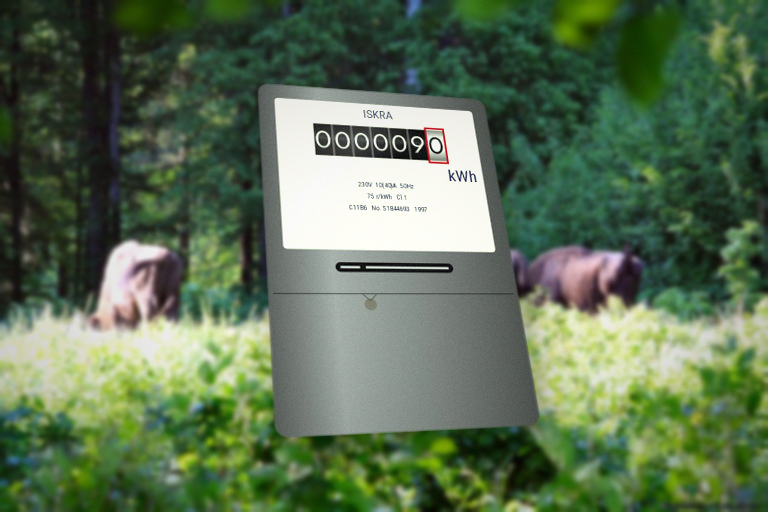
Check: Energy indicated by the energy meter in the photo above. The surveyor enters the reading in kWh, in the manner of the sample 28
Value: 9.0
